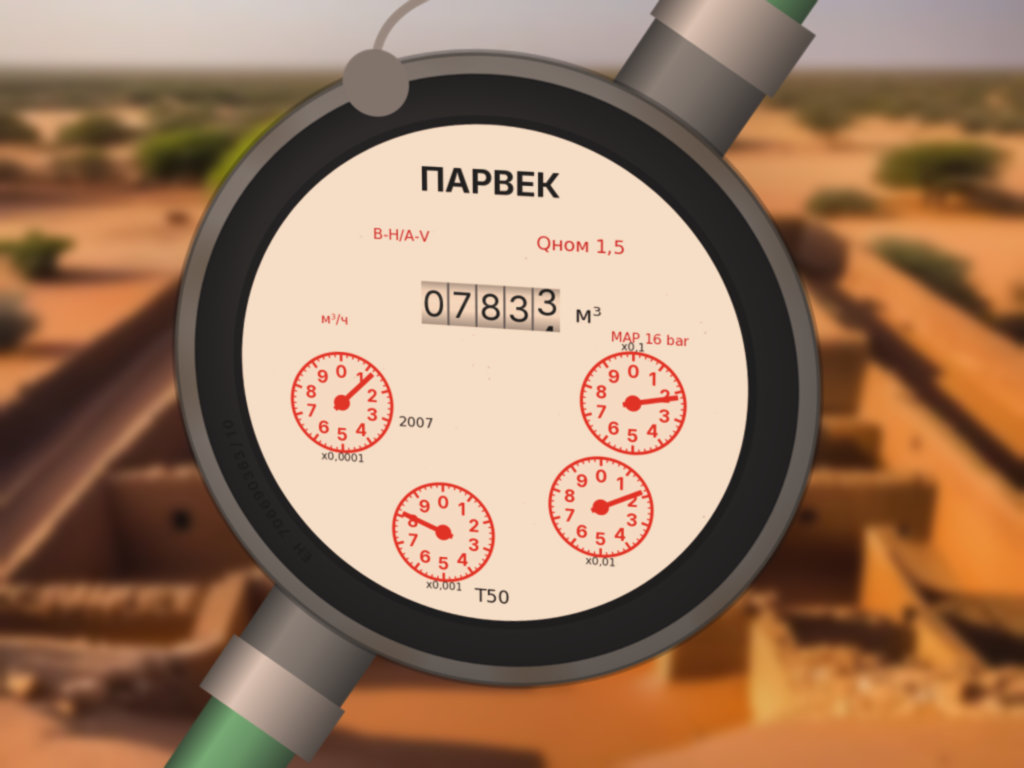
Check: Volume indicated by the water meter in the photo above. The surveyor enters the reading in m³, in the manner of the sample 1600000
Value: 7833.2181
